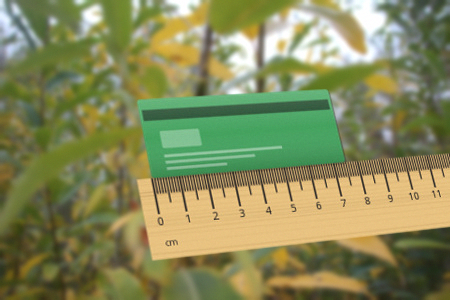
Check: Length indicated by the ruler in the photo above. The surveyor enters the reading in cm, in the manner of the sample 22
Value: 7.5
